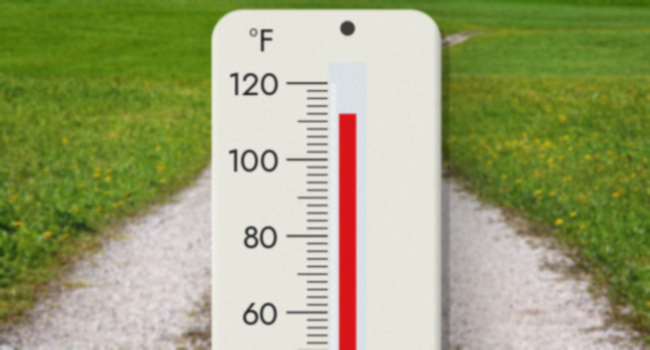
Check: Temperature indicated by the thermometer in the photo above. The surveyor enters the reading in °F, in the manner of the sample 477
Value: 112
